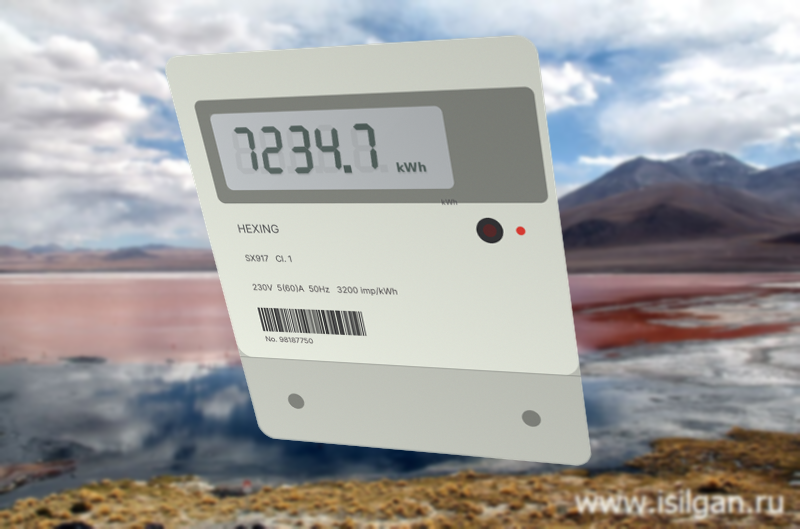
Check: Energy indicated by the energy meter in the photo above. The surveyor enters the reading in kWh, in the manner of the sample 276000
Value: 7234.7
